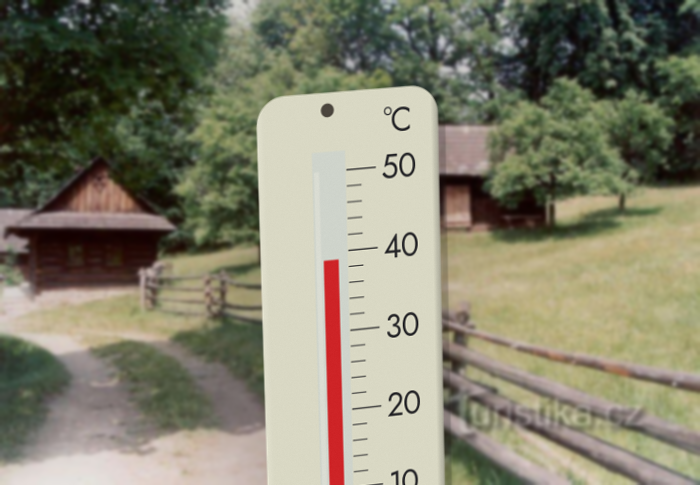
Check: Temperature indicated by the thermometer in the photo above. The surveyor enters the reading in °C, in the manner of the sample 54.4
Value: 39
